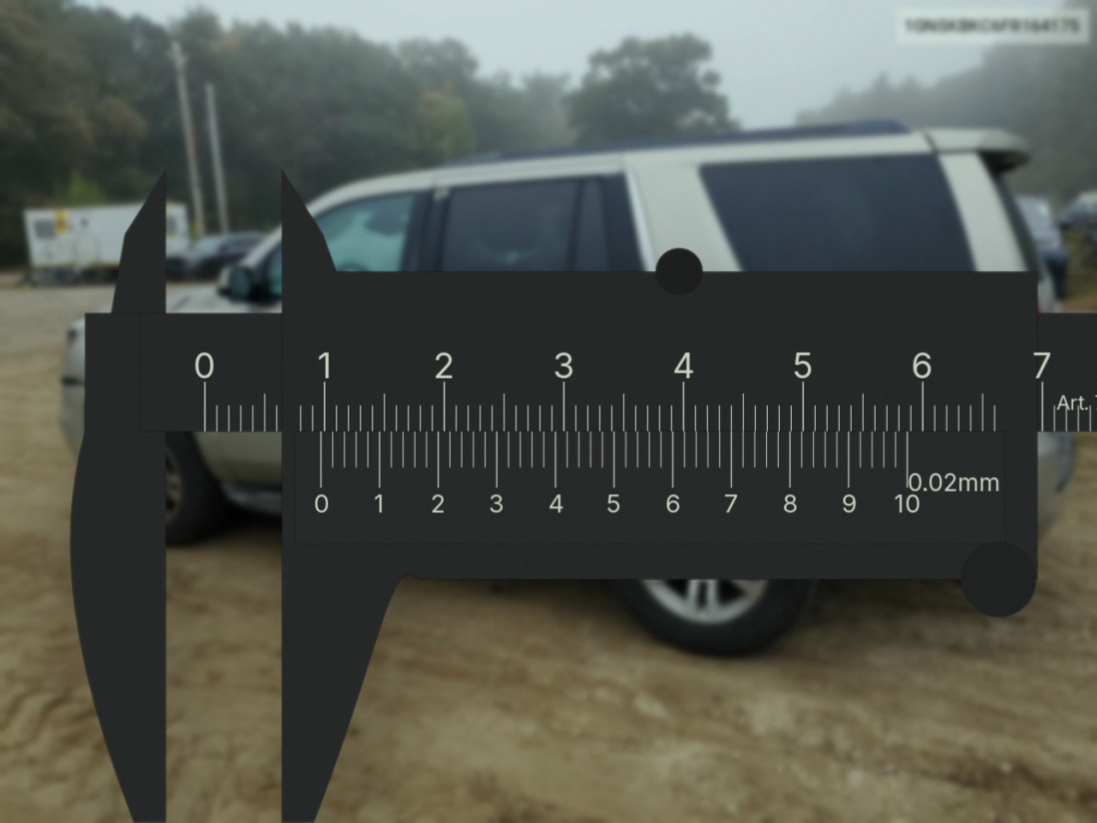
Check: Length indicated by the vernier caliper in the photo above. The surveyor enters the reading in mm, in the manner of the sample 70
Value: 9.7
